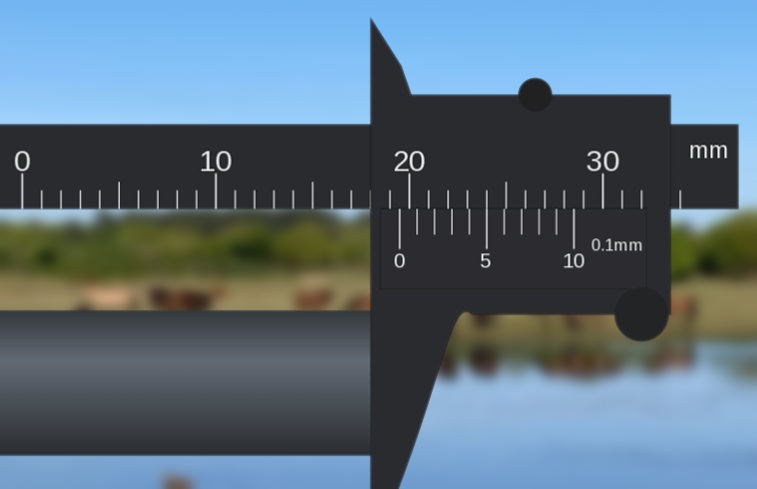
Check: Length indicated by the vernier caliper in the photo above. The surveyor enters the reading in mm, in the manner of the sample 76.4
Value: 19.5
